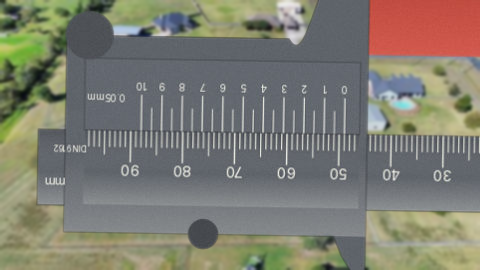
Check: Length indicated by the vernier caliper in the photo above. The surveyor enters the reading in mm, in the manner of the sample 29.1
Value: 49.0
